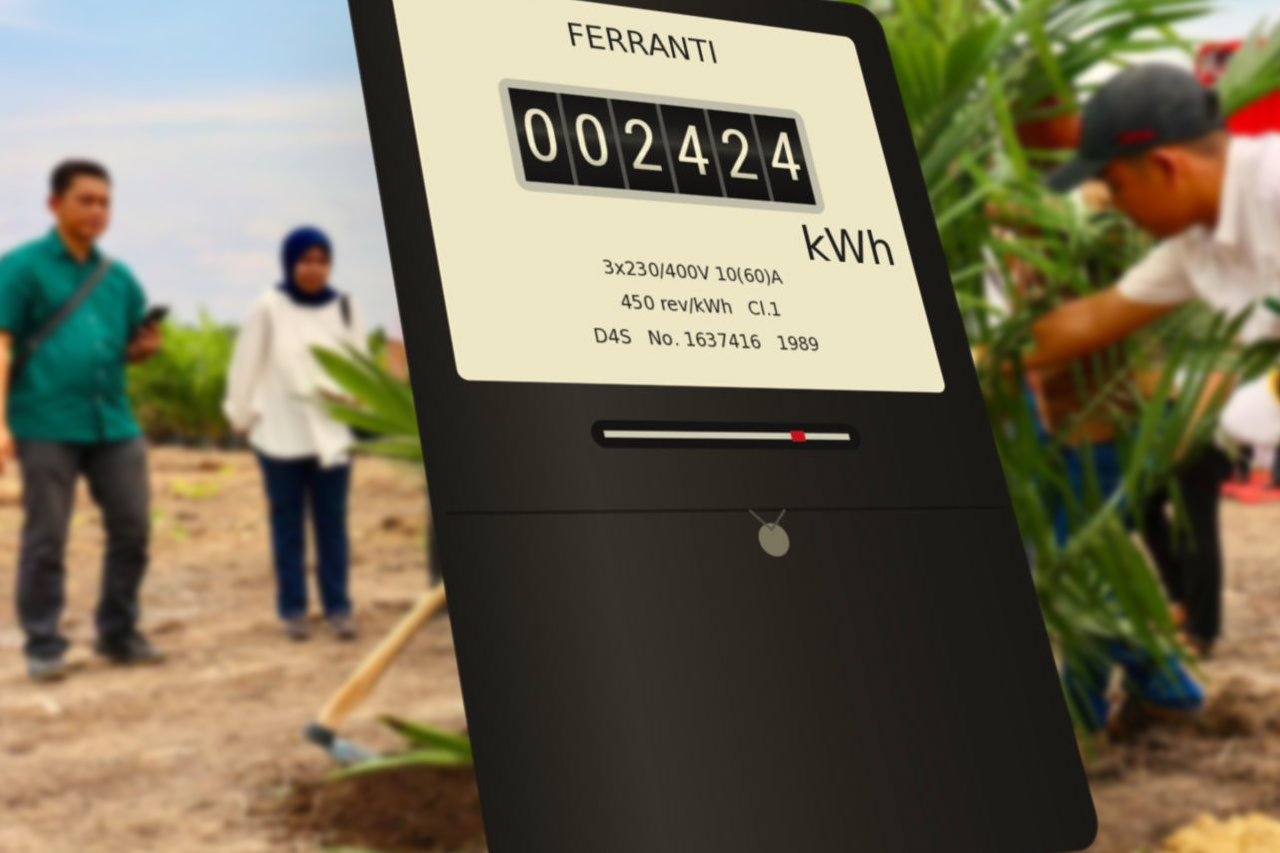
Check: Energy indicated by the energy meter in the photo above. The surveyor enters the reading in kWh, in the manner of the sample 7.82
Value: 2424
